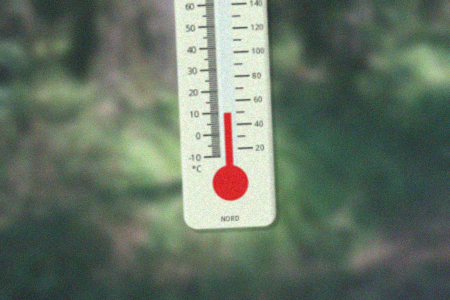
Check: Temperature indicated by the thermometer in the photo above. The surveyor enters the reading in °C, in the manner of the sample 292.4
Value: 10
